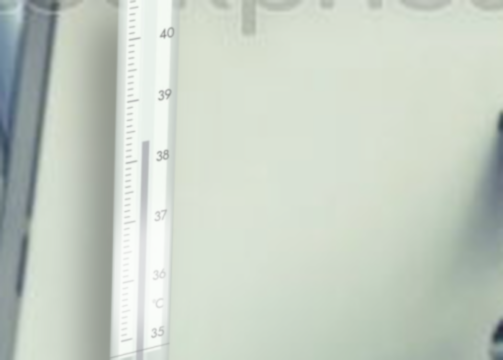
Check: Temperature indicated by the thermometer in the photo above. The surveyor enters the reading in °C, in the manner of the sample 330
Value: 38.3
